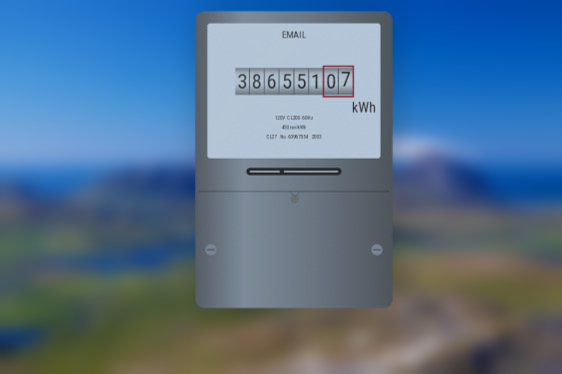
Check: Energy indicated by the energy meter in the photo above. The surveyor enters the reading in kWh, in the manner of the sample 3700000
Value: 386551.07
